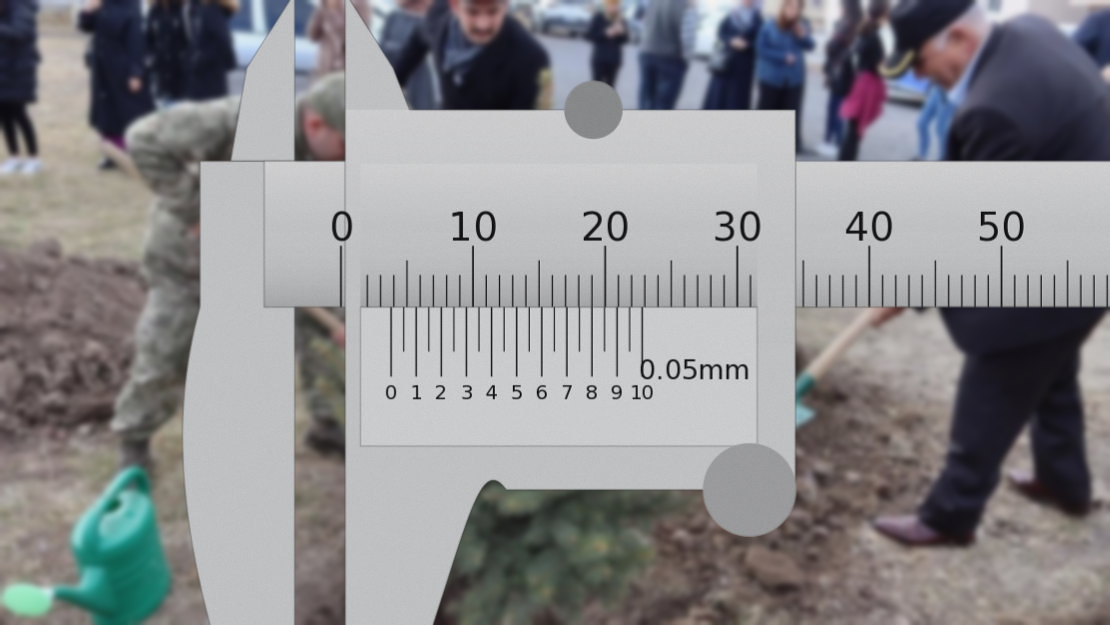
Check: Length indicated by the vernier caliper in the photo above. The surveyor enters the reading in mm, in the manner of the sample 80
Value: 3.8
